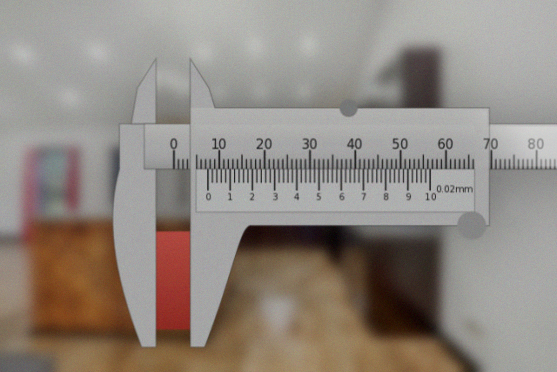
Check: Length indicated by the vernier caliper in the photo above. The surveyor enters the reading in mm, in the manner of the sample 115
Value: 7.5
